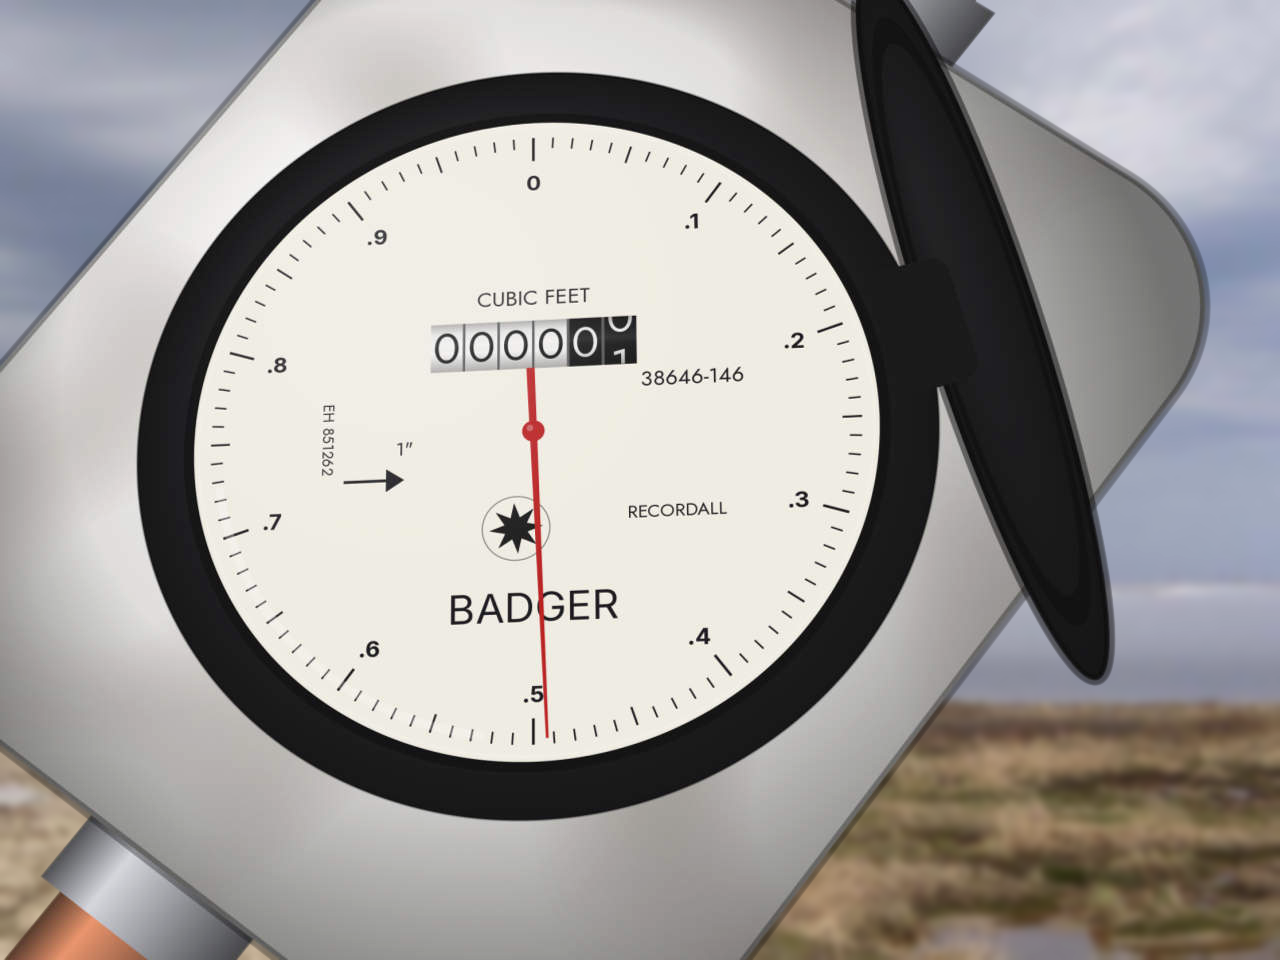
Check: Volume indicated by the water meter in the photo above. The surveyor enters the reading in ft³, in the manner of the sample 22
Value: 0.49
